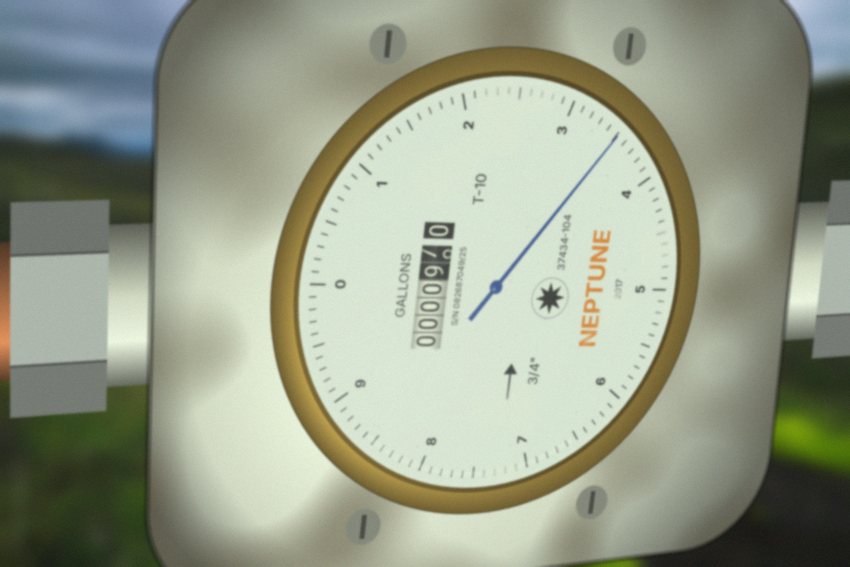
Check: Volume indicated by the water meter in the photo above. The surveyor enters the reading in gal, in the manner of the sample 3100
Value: 973.5
